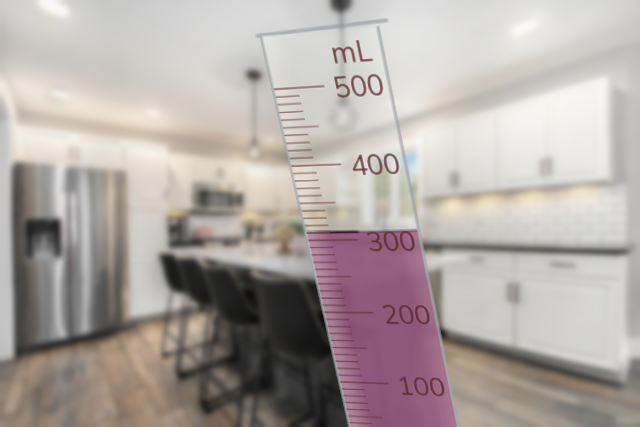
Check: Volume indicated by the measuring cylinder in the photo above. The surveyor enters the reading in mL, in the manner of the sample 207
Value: 310
